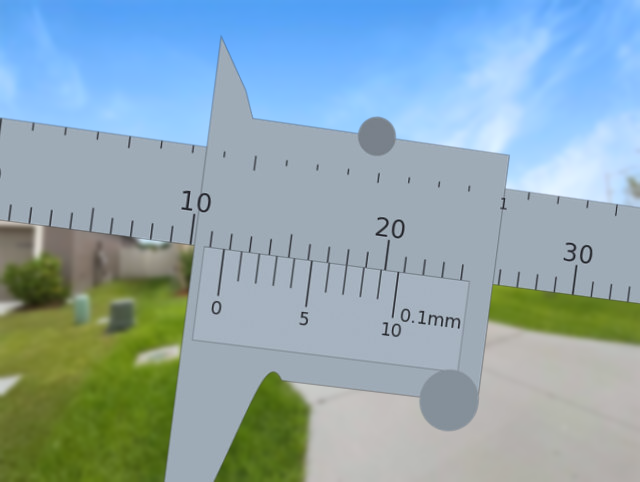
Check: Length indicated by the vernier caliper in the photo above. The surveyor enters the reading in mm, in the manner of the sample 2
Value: 11.7
